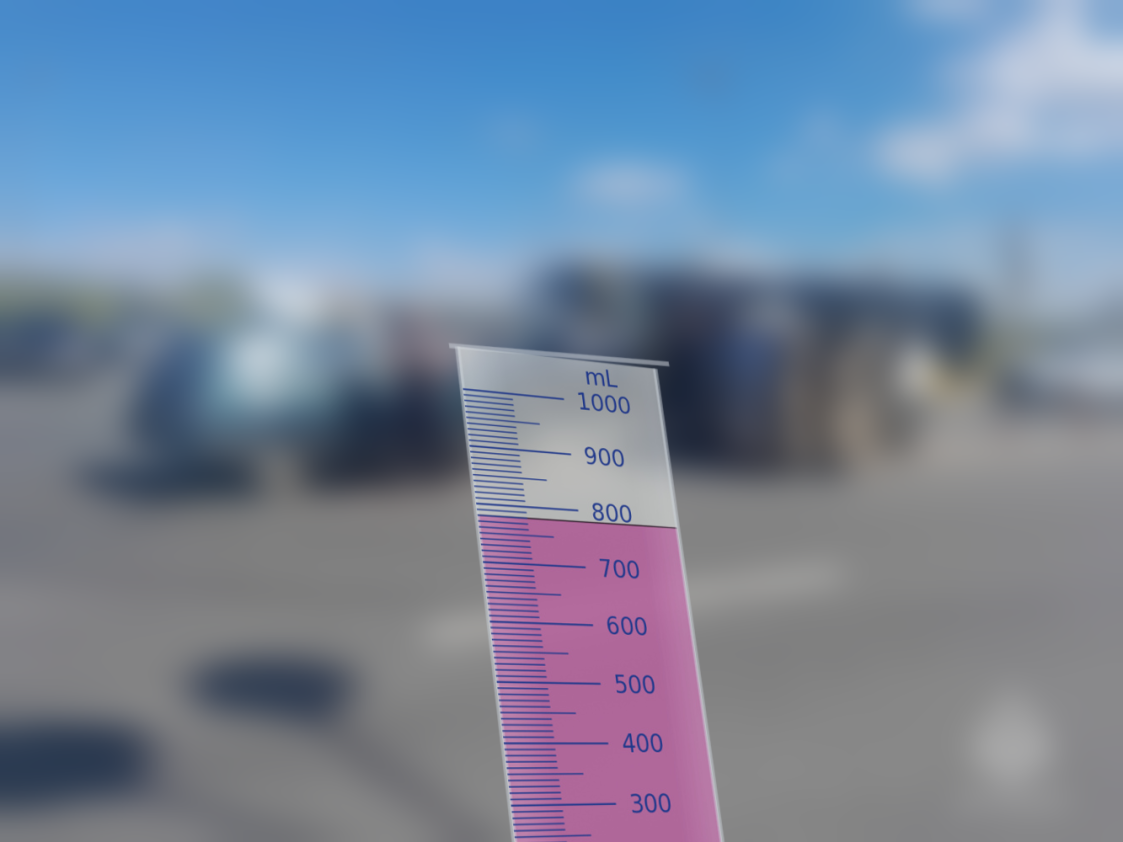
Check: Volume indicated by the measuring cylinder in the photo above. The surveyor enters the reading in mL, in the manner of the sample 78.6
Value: 780
